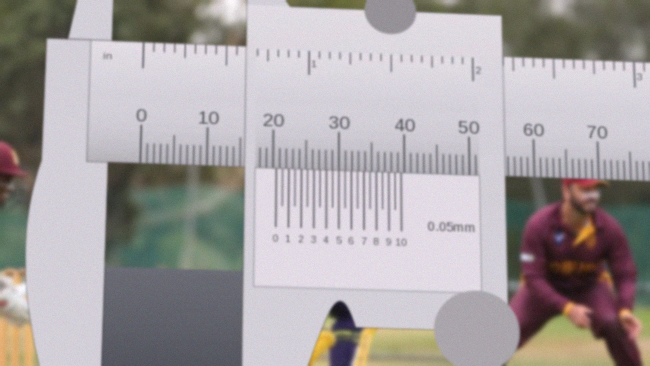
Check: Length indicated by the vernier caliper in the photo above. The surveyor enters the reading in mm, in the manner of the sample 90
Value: 20.5
